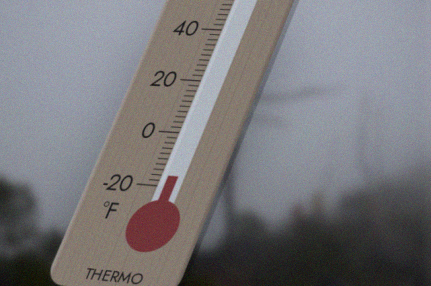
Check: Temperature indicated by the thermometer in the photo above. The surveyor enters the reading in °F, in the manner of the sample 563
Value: -16
